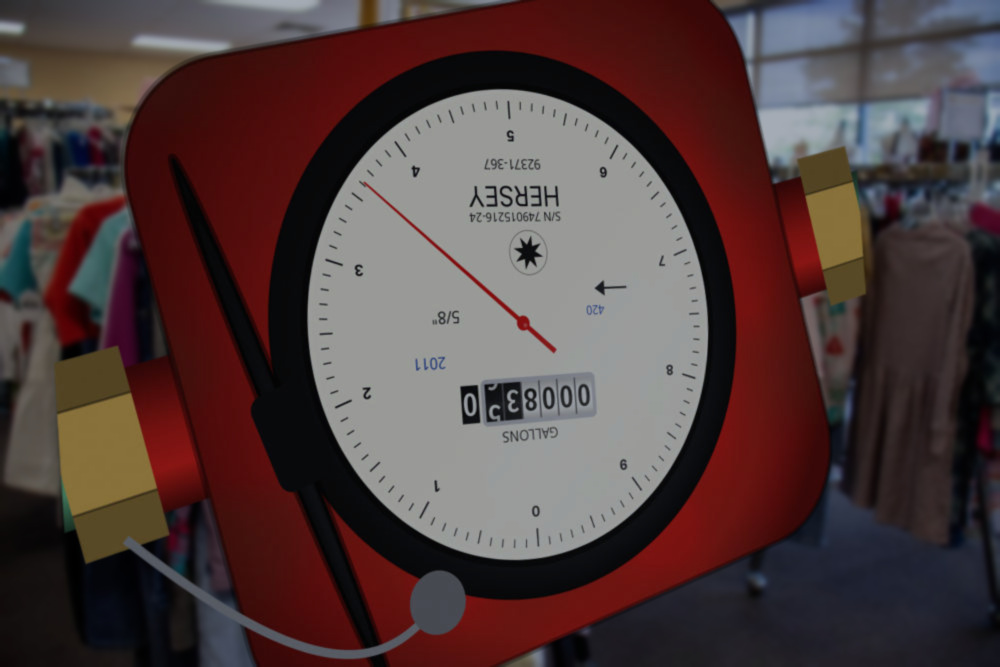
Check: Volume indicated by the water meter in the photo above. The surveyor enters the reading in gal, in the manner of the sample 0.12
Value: 8353.6
